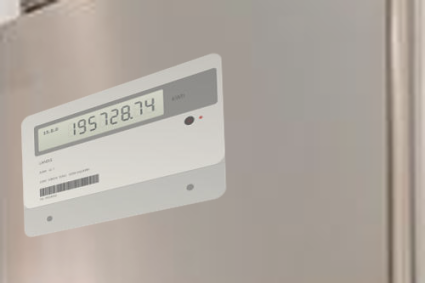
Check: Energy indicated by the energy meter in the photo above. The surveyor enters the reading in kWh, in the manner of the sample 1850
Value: 195728.74
